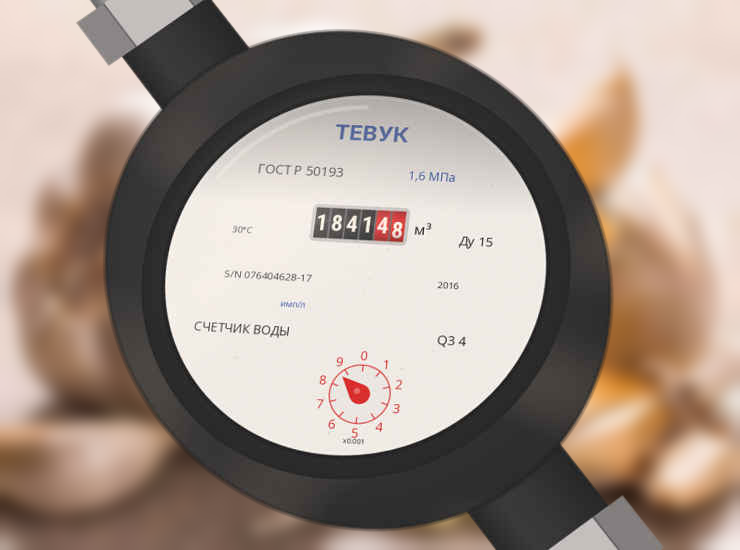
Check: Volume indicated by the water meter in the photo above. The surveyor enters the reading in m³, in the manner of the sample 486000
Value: 1841.478
